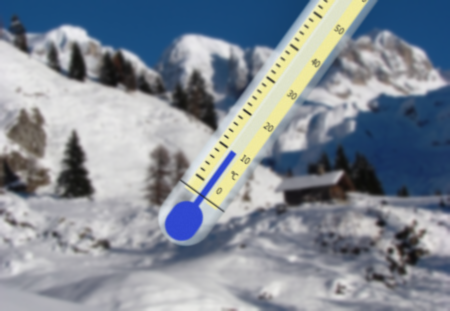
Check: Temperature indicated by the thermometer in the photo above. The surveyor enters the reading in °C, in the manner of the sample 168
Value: 10
